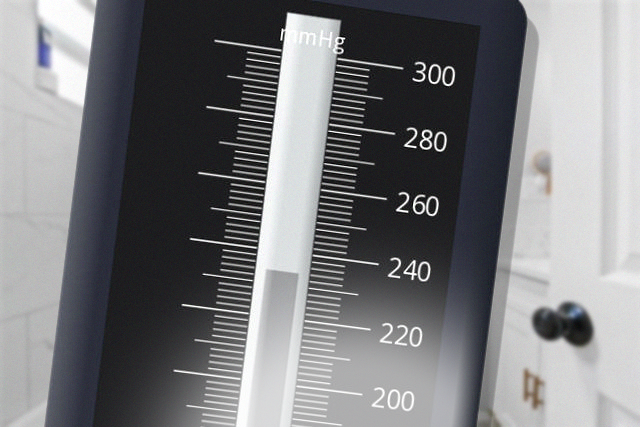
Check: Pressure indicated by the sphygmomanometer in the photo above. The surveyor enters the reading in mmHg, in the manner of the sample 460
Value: 234
